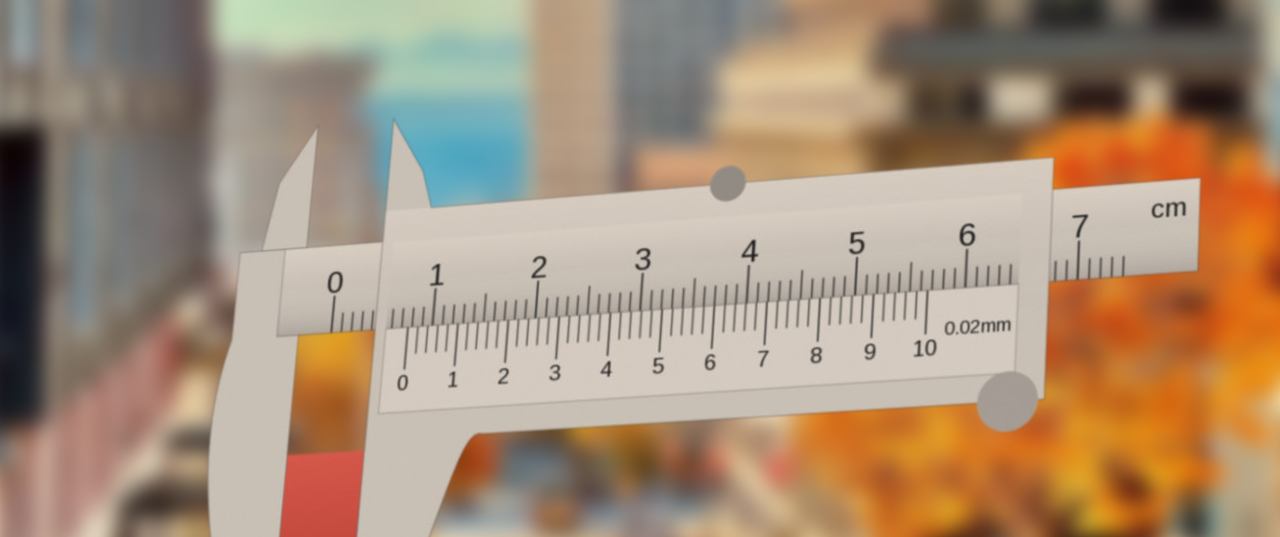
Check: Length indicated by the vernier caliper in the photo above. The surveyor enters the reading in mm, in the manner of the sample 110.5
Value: 7.6
